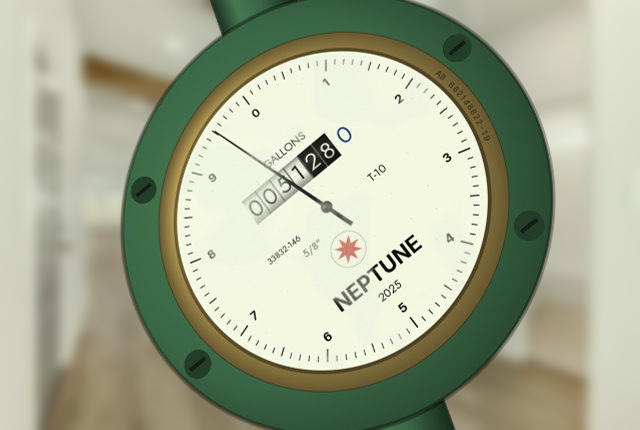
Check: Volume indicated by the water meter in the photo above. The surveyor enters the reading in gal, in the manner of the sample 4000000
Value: 51279.5
